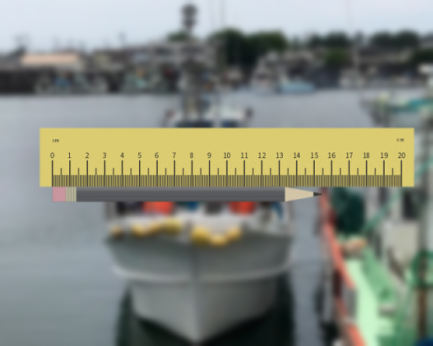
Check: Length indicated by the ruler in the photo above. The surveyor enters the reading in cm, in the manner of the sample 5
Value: 15.5
